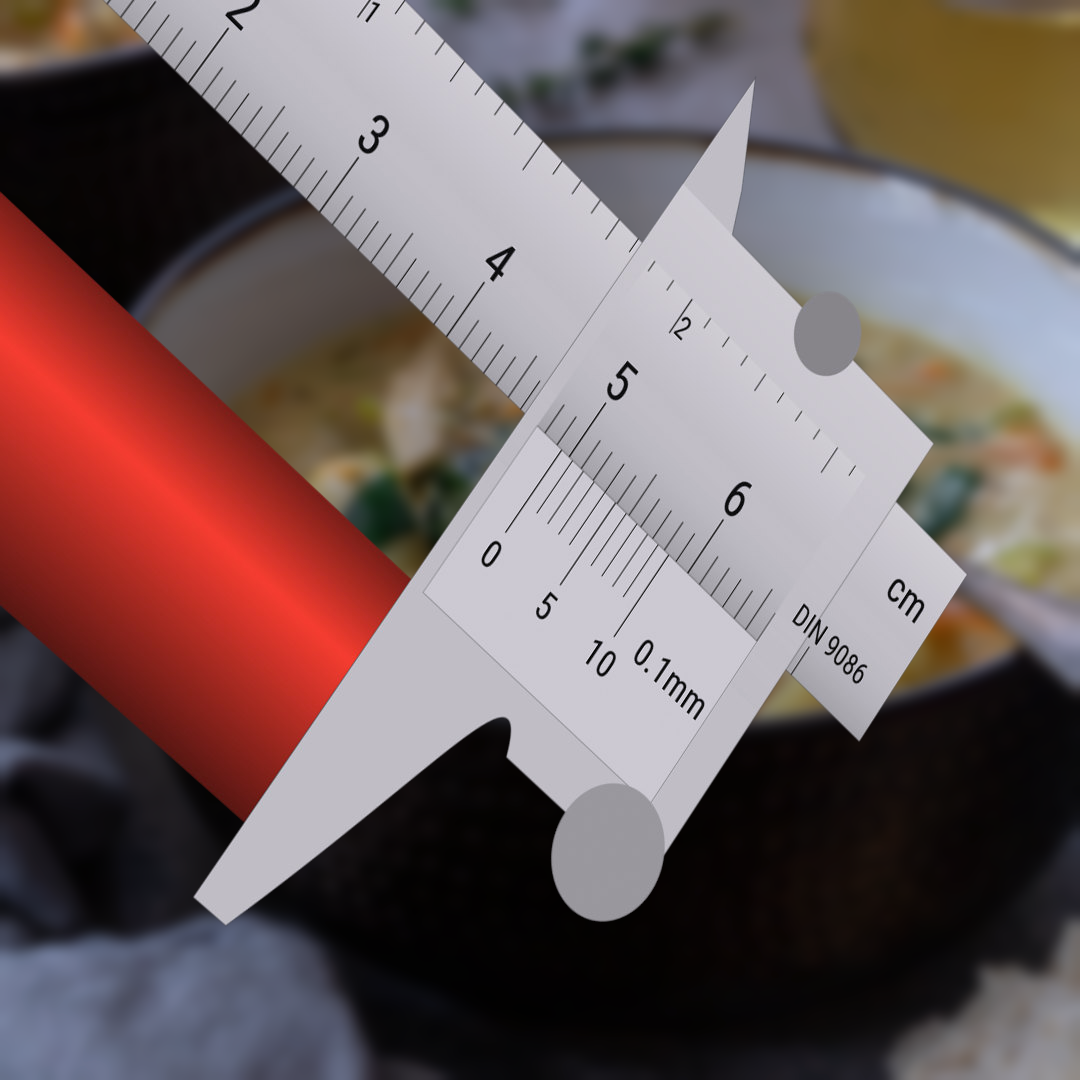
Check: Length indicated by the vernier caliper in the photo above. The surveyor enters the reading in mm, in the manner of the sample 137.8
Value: 49.4
